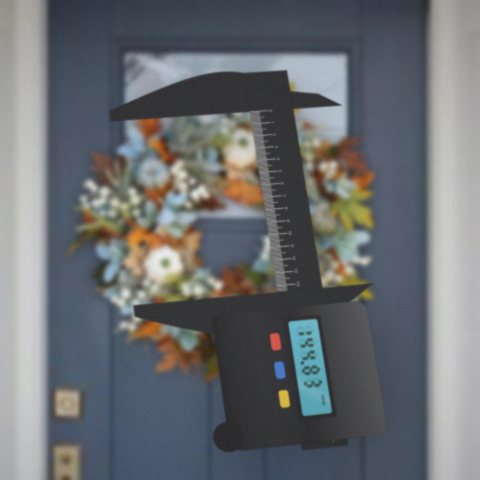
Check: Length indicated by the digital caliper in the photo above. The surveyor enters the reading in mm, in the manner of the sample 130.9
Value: 144.83
